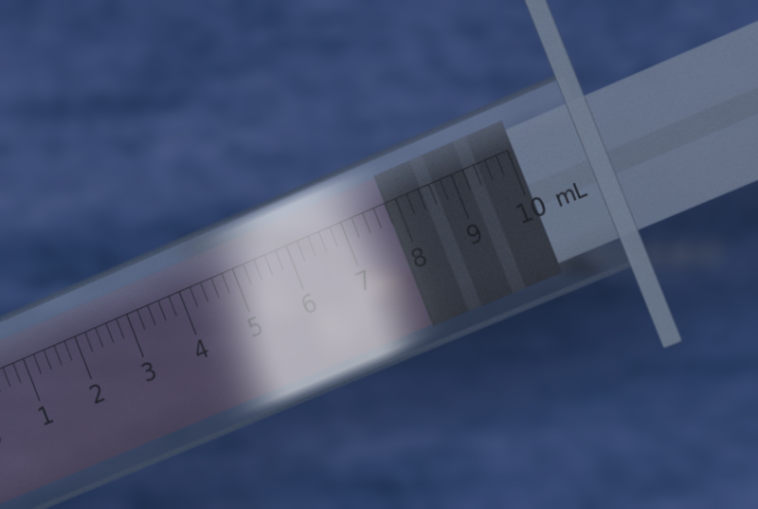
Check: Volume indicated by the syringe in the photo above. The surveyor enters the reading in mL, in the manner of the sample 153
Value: 7.8
